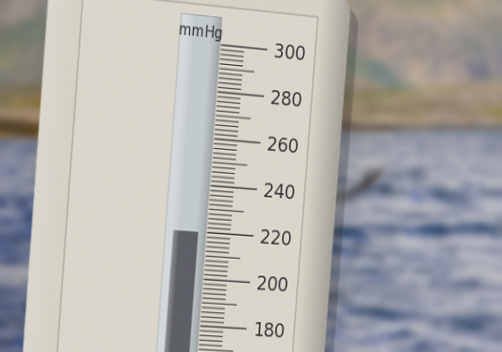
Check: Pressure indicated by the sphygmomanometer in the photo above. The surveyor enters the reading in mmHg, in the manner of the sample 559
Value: 220
